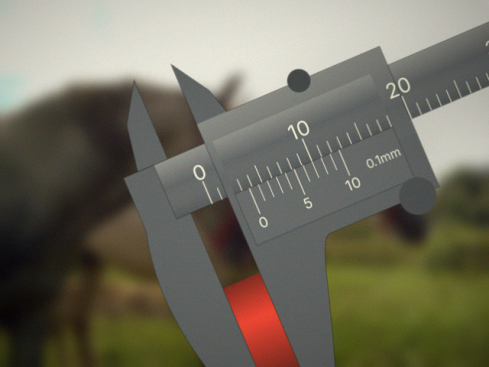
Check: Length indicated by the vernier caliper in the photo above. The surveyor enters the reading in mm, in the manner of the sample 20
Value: 3.7
